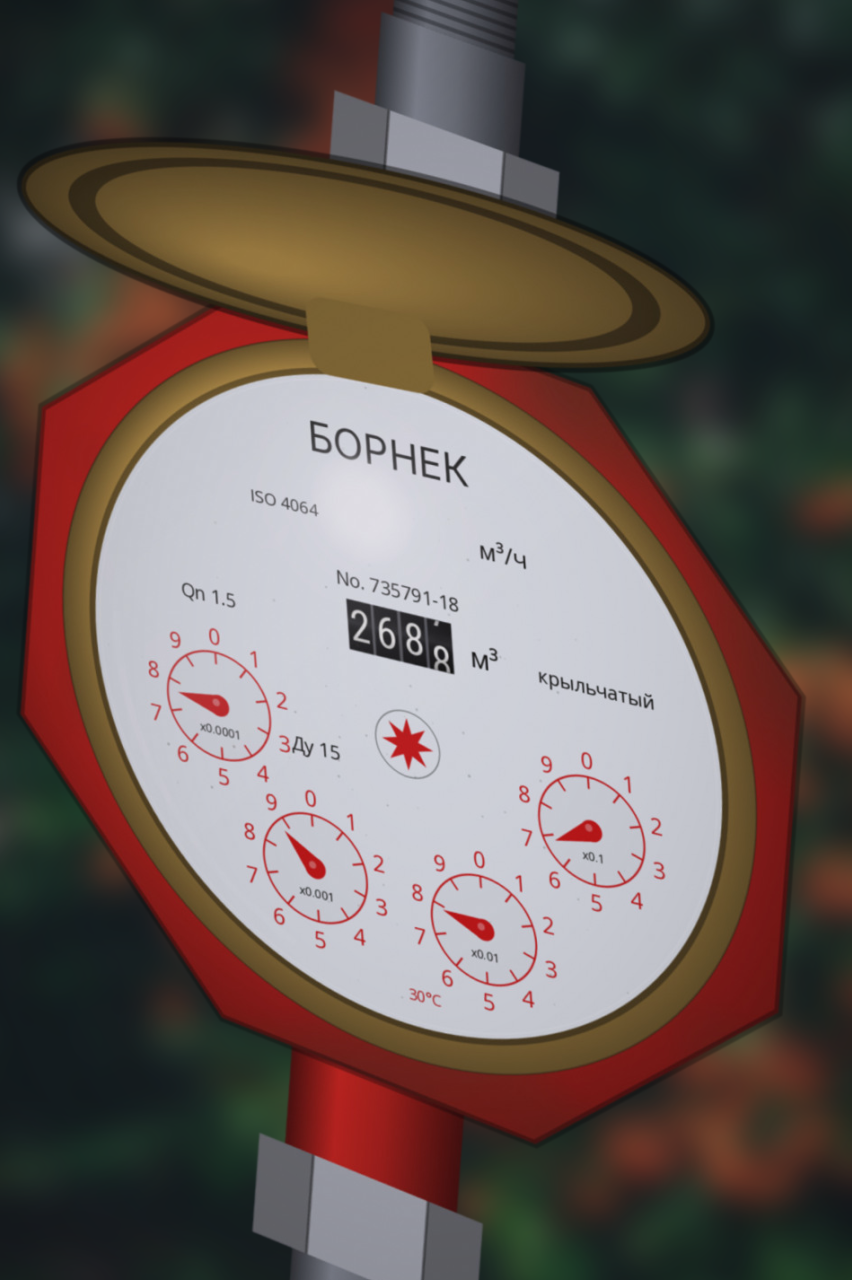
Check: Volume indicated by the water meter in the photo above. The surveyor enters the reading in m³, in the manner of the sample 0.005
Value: 2687.6787
